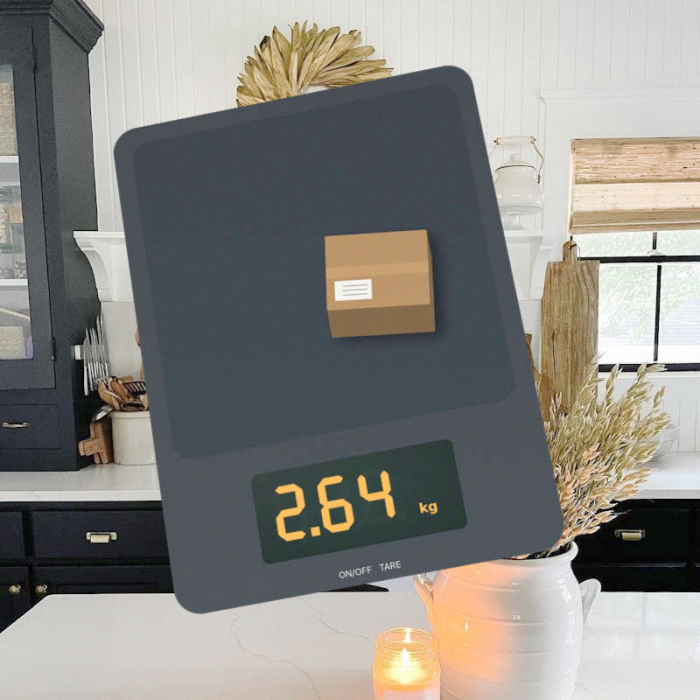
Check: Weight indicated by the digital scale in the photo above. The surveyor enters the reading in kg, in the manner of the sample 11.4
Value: 2.64
